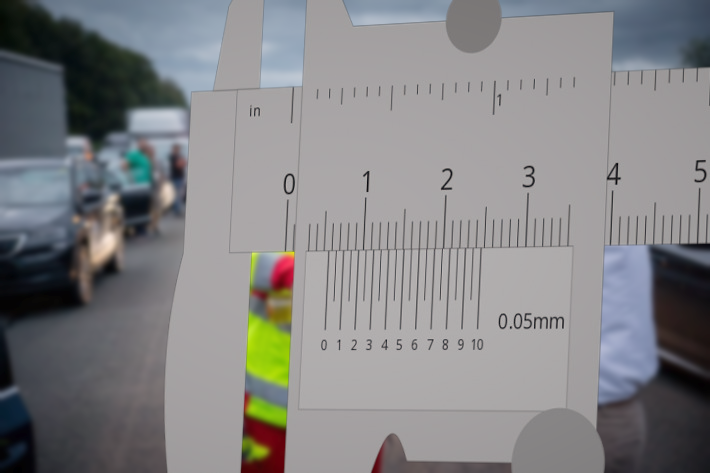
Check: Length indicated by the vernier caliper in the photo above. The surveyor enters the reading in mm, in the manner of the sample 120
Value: 5.6
